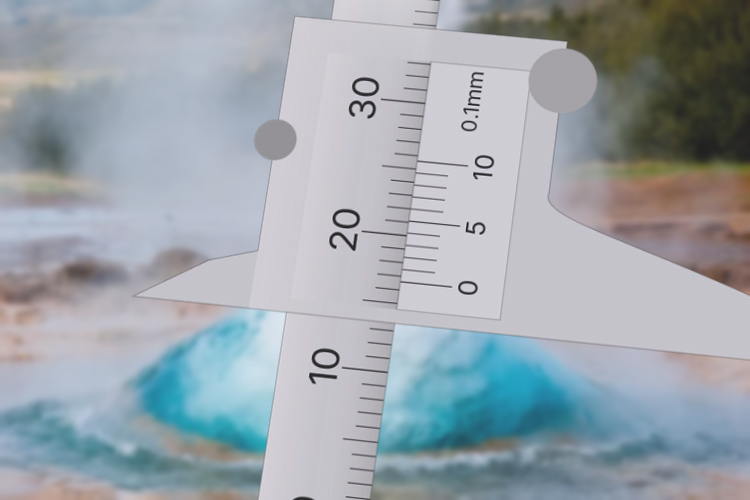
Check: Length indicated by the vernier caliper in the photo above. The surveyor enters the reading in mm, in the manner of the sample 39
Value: 16.6
